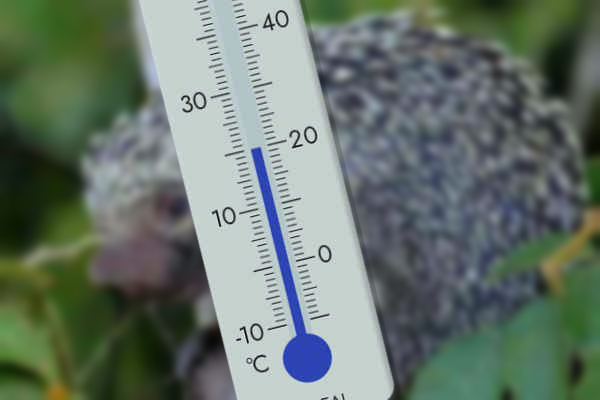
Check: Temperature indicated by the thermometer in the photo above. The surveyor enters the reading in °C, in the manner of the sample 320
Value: 20
